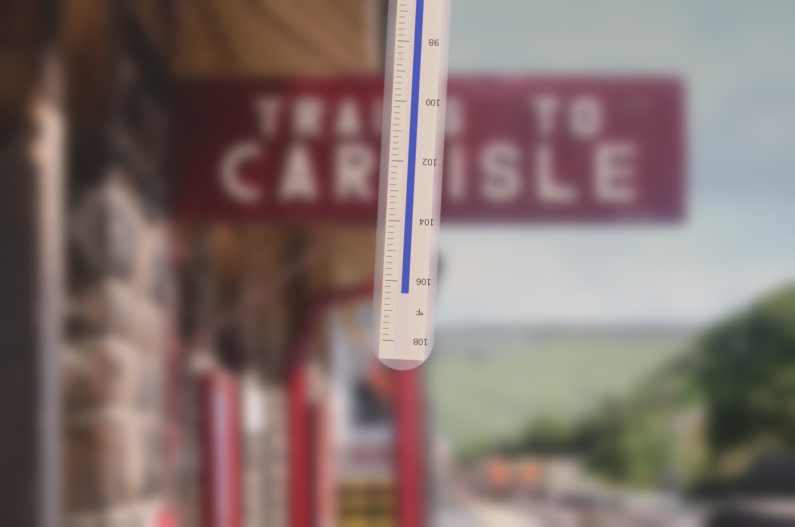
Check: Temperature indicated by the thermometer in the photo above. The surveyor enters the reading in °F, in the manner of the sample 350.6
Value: 106.4
